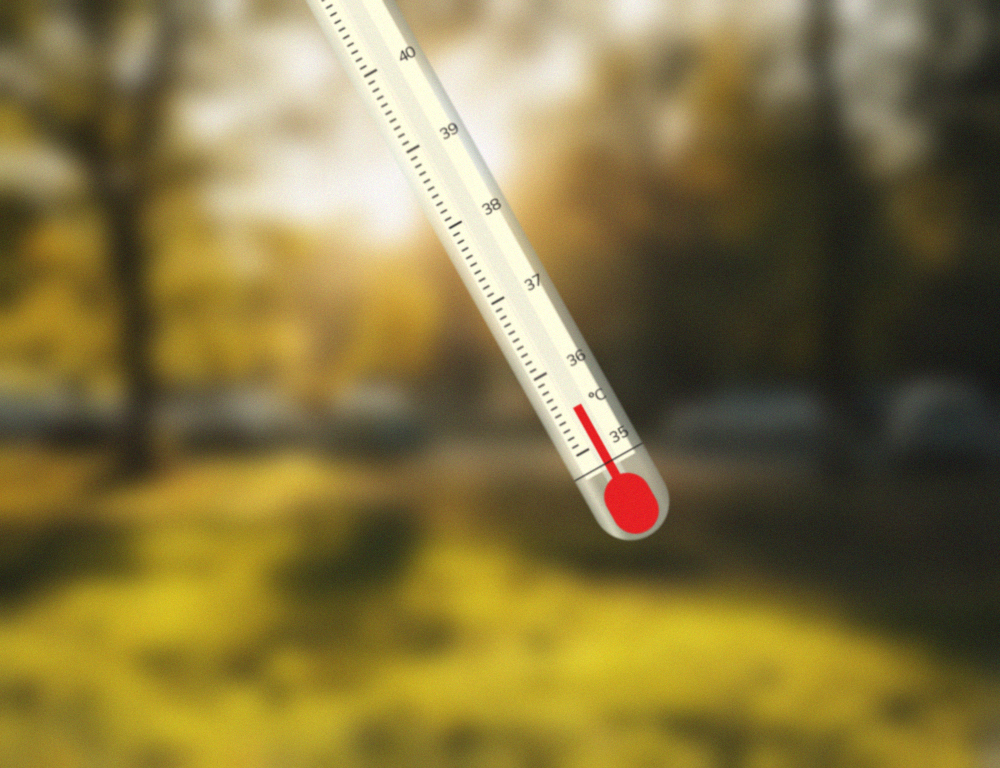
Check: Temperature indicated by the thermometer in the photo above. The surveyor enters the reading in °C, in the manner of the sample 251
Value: 35.5
